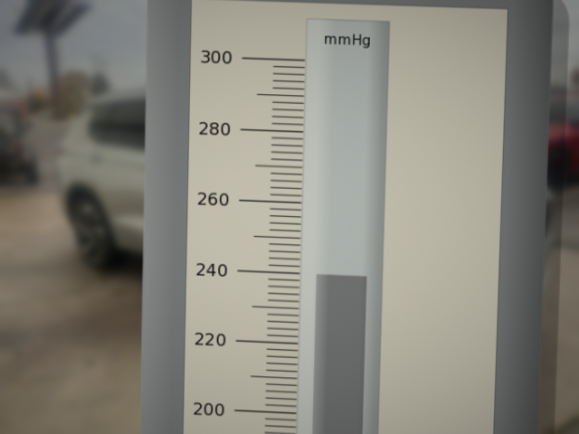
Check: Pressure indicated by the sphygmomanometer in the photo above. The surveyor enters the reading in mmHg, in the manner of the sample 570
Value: 240
